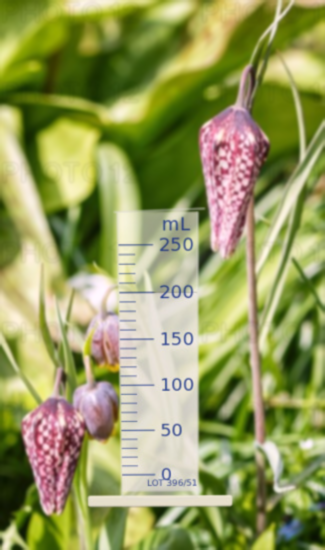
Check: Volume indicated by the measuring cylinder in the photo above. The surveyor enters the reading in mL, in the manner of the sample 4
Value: 200
